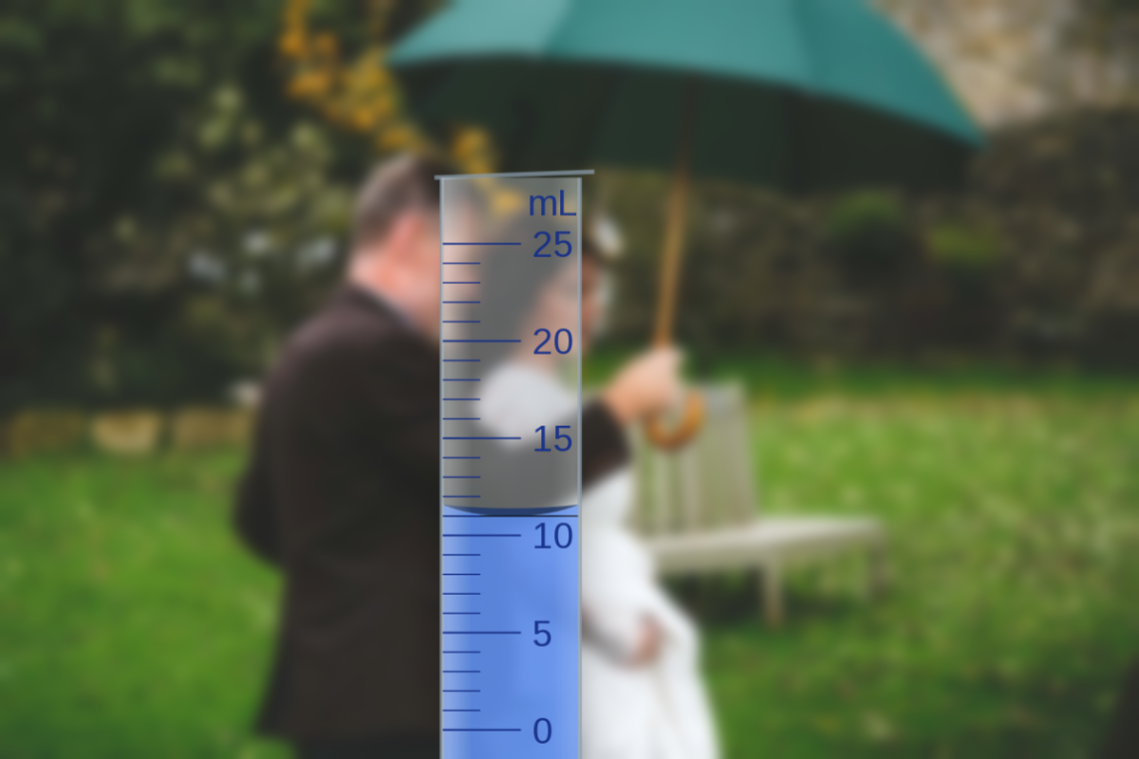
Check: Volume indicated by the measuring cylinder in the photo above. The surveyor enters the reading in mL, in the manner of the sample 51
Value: 11
